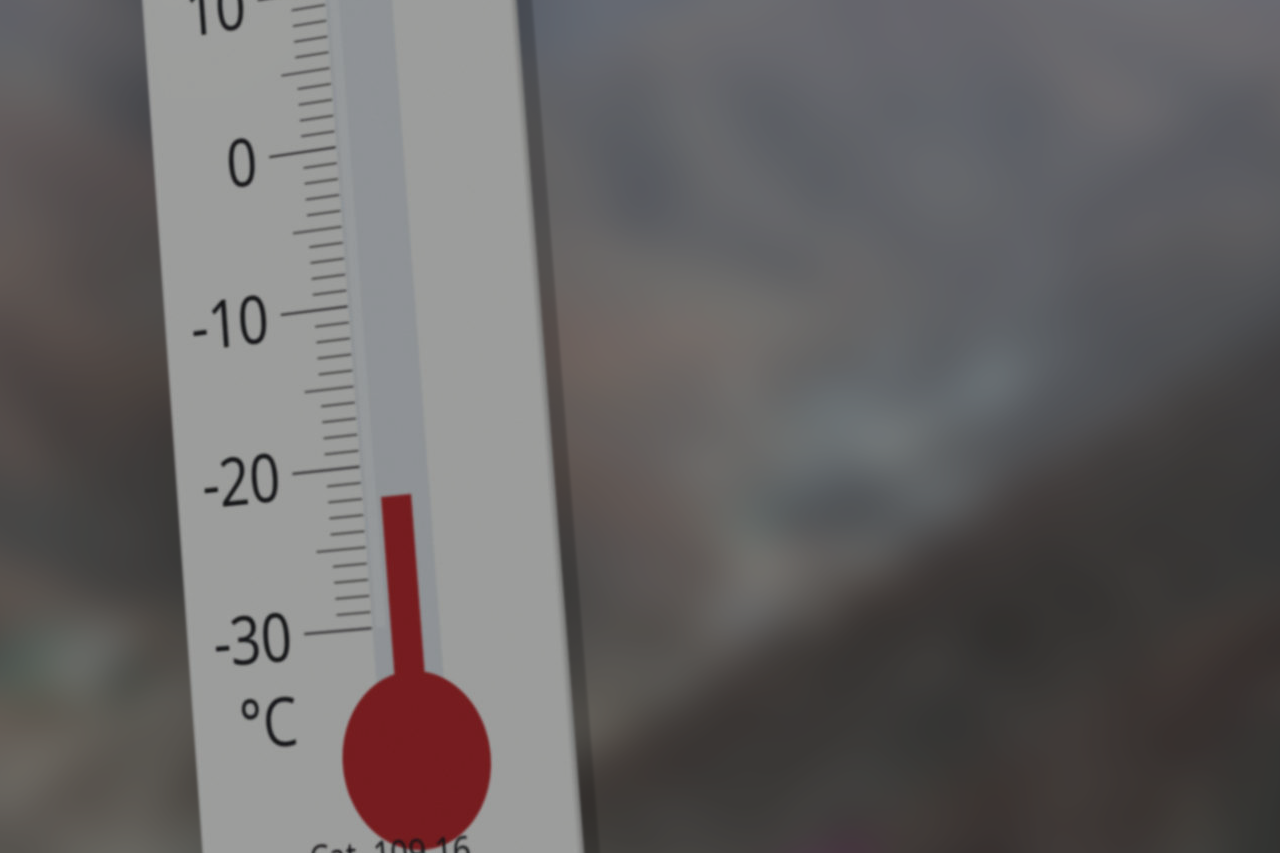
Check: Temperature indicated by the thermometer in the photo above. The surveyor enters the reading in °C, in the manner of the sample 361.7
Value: -22
